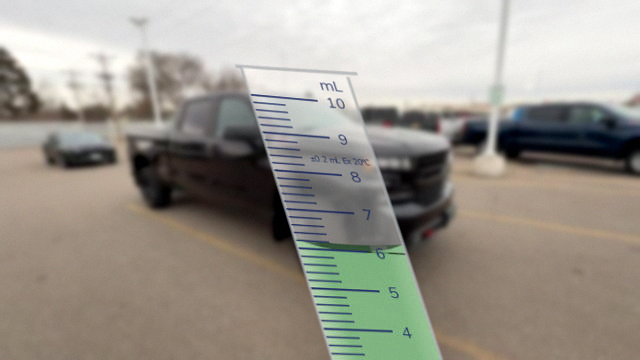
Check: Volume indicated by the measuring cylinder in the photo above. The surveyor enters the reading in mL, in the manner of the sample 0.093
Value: 6
